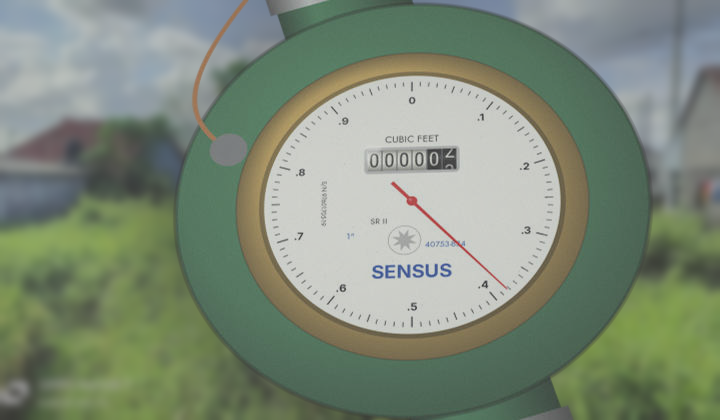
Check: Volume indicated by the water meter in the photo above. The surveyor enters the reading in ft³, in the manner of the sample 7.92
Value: 2.38
